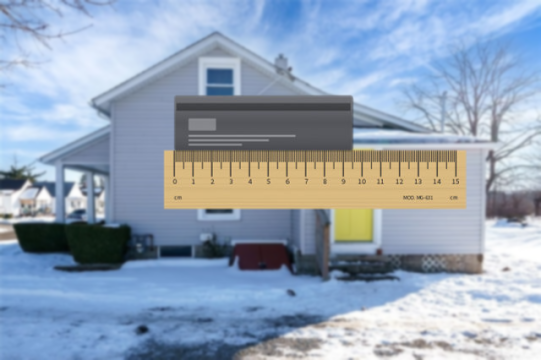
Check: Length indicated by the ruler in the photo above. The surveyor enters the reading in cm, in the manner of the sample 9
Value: 9.5
